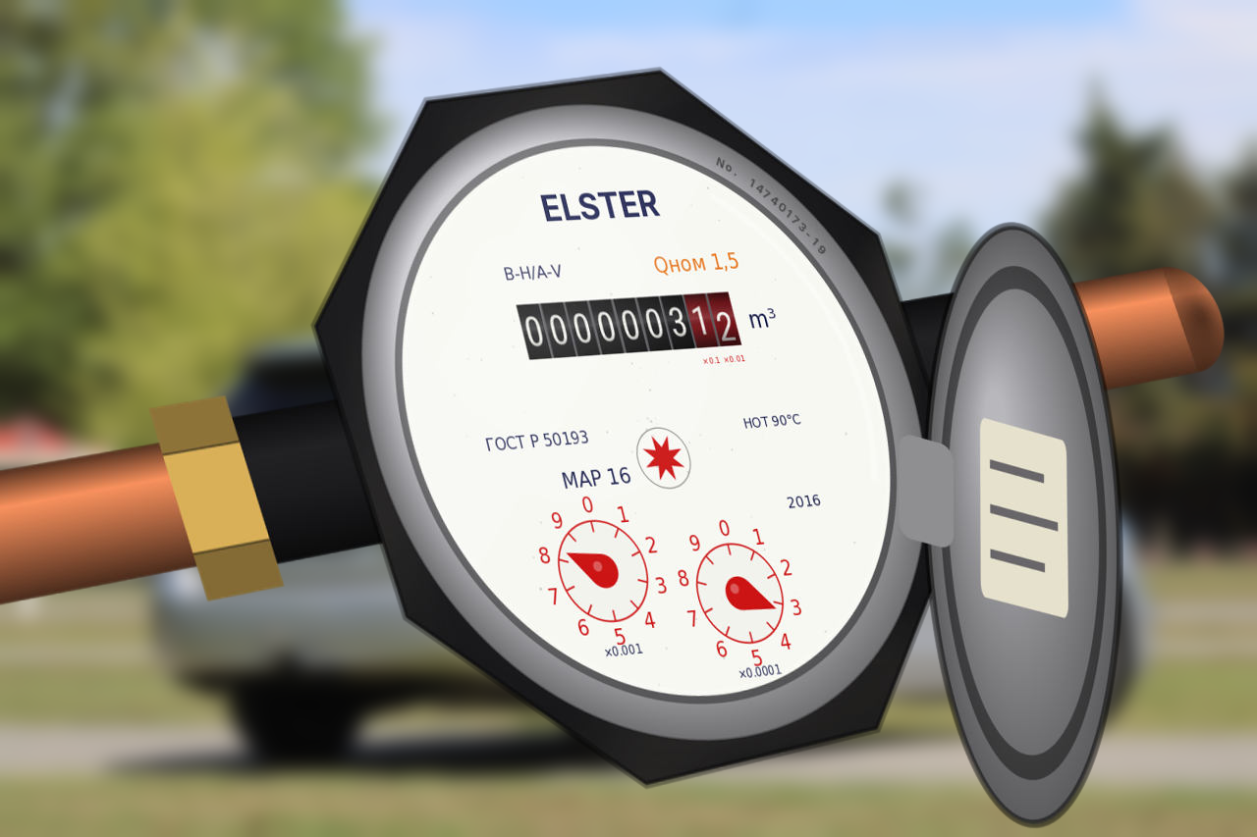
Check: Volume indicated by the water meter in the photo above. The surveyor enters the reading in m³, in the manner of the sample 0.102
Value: 3.1183
